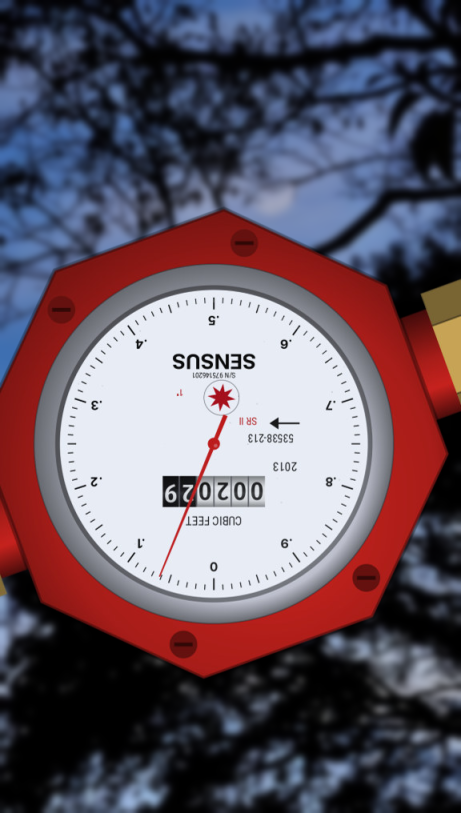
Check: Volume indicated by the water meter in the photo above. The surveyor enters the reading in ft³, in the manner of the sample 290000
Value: 2029.06
